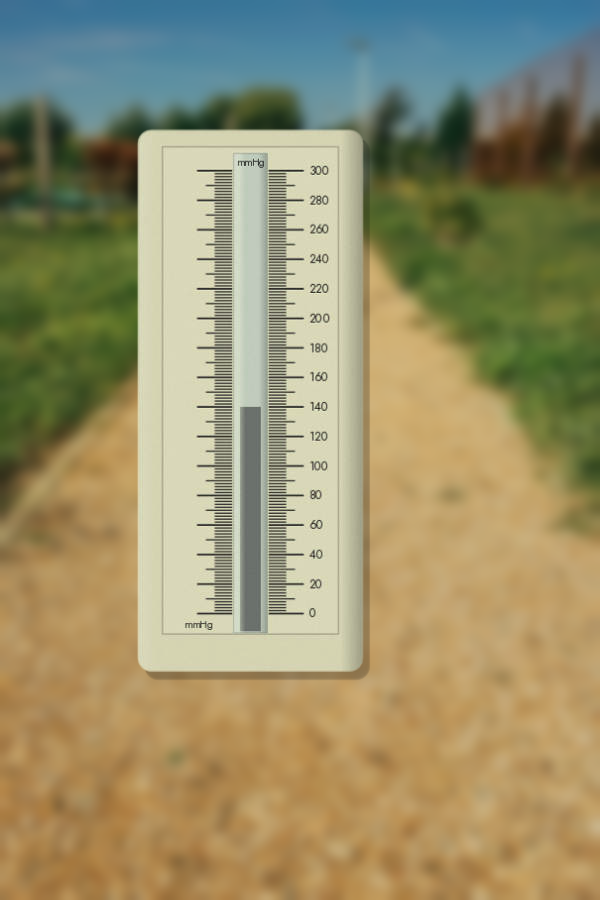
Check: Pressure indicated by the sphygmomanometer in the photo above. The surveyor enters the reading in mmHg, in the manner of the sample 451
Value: 140
